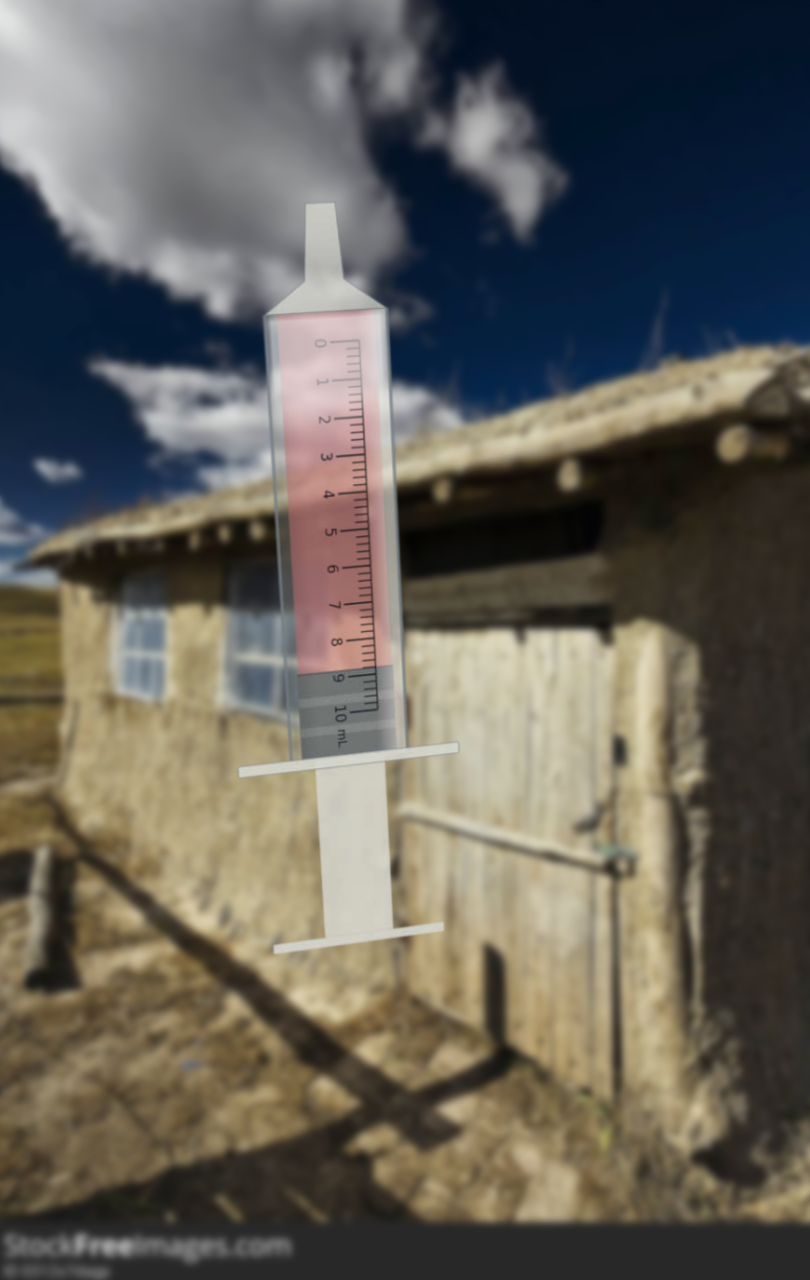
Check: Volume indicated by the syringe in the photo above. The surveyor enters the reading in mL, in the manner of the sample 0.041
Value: 8.8
